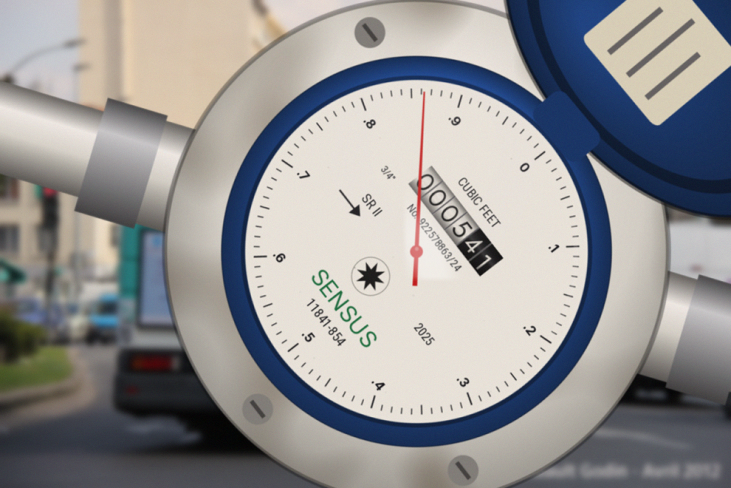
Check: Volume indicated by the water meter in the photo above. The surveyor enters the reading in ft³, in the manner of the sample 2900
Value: 540.86
